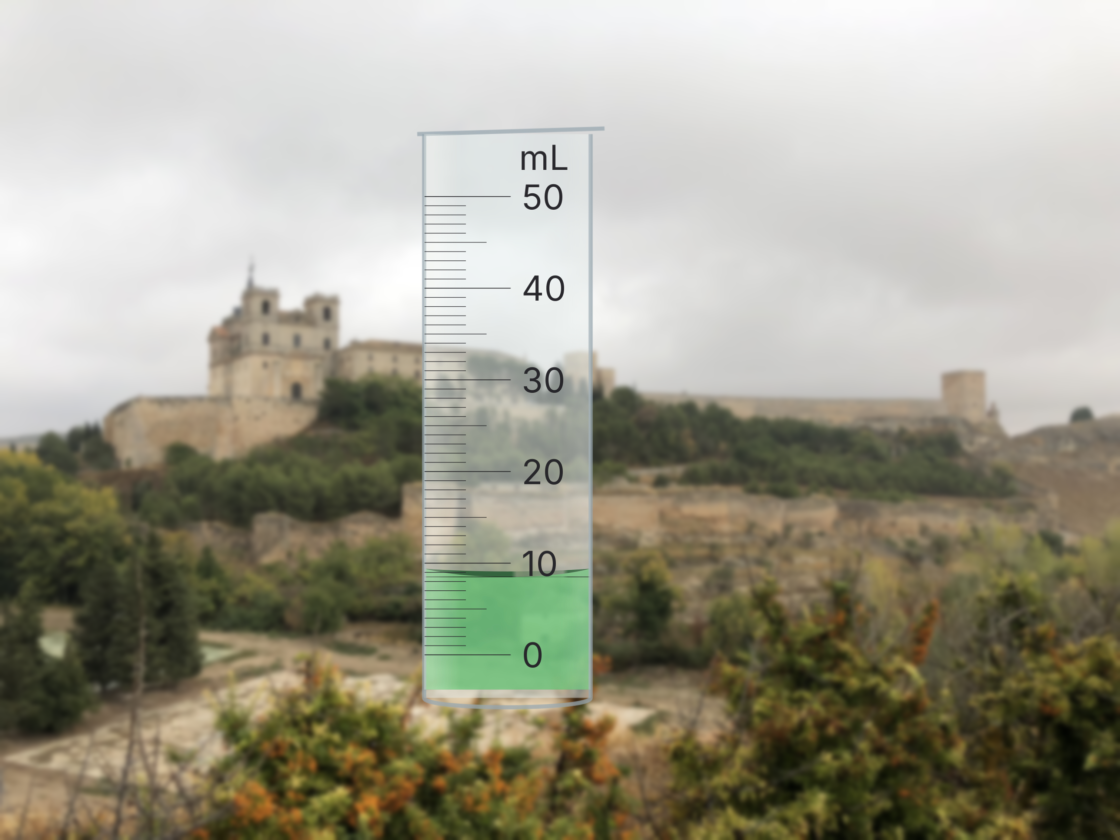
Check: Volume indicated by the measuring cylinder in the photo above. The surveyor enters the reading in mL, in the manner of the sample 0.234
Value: 8.5
